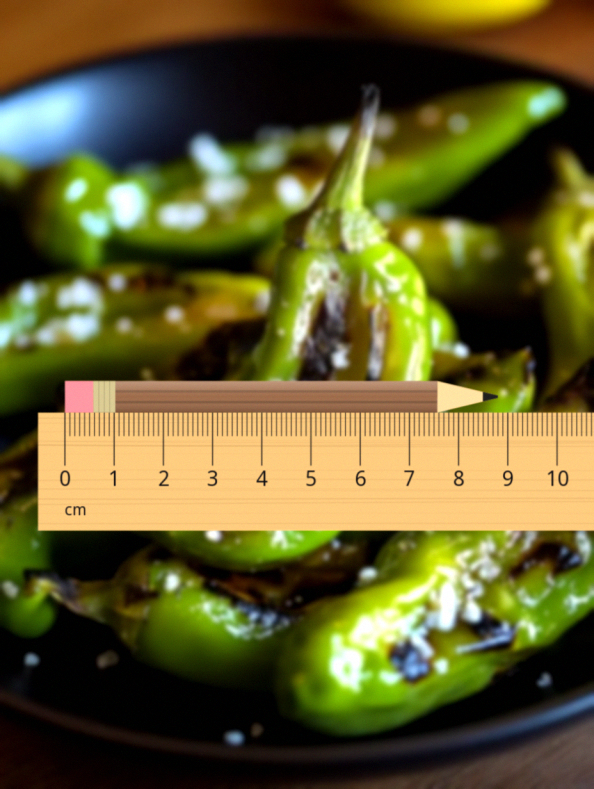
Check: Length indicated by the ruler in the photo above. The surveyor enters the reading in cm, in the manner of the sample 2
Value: 8.8
